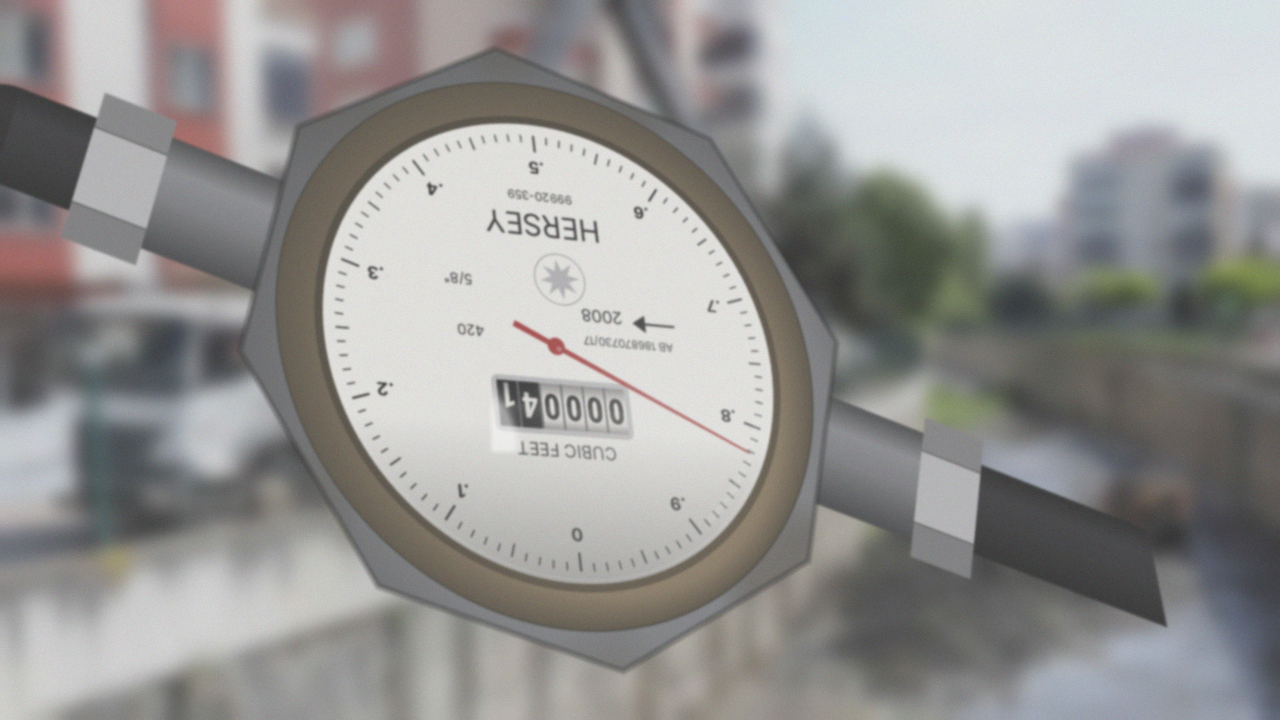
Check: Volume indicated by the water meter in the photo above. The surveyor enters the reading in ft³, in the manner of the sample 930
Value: 40.82
